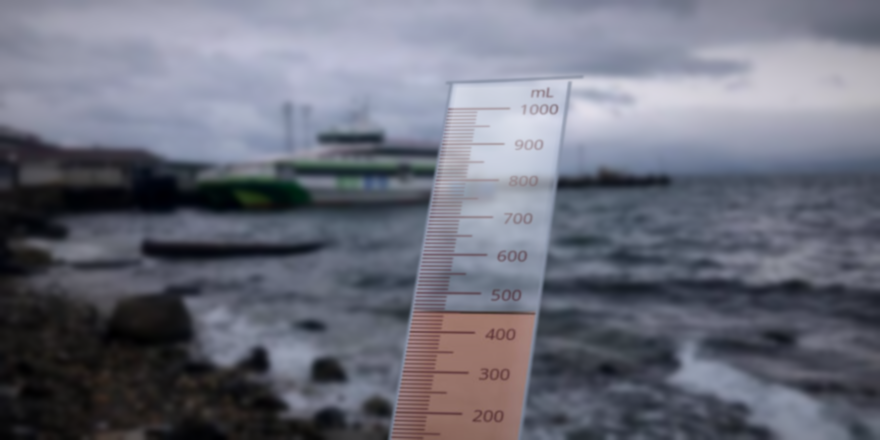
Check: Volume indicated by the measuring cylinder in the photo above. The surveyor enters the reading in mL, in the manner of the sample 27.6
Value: 450
